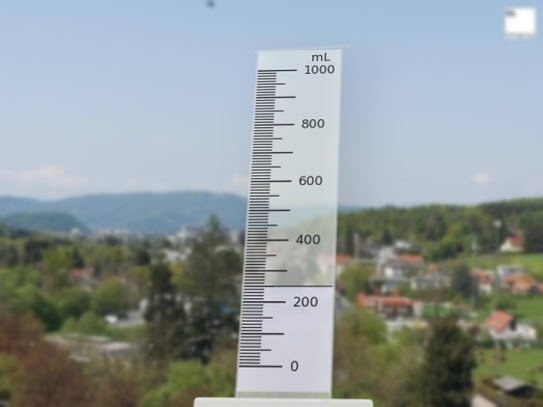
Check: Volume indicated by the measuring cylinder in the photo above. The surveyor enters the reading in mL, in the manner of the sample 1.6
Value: 250
